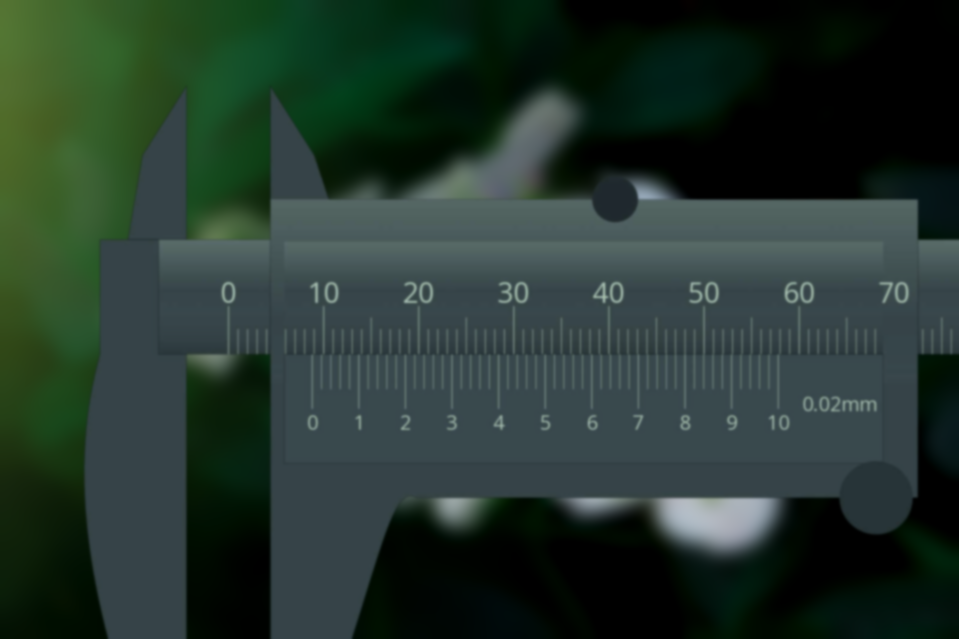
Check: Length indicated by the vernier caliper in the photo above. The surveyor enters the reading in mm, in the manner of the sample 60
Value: 8.8
